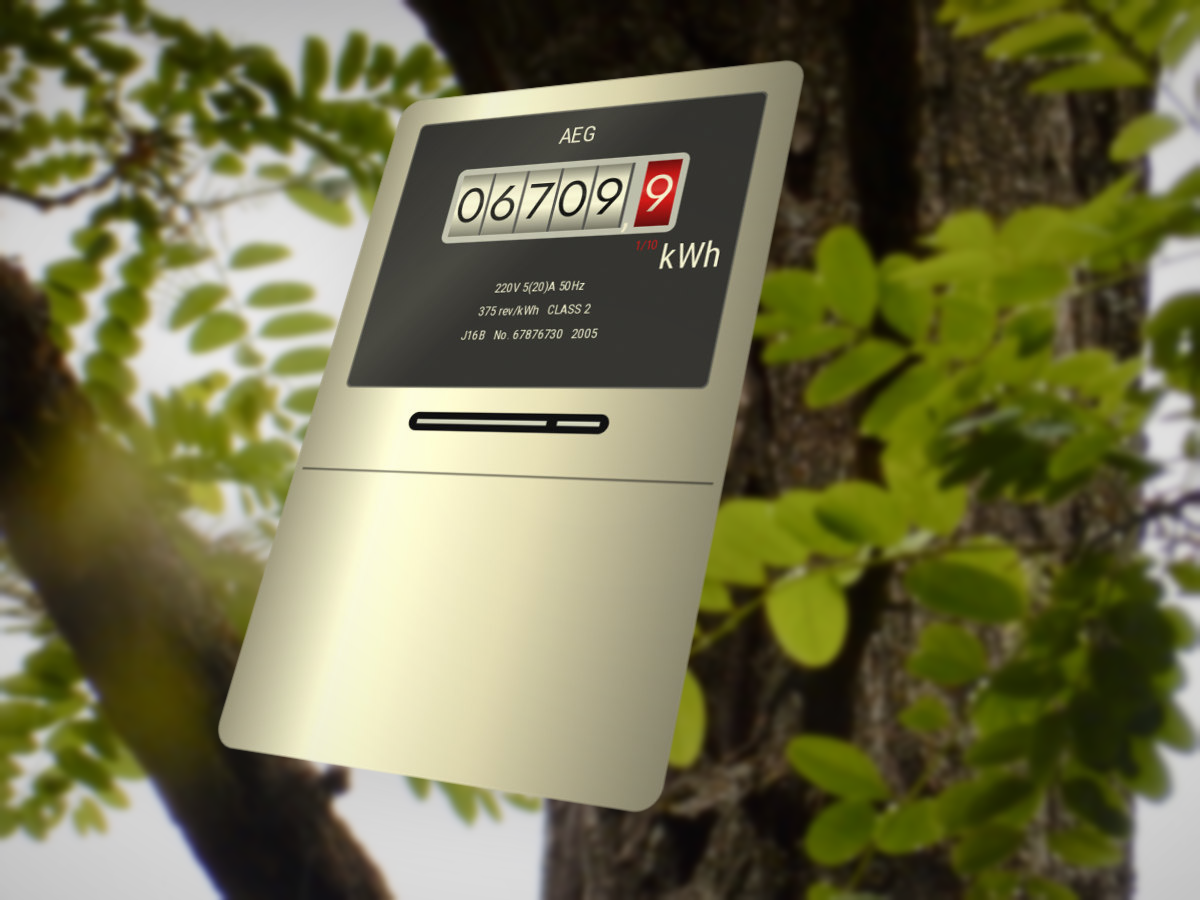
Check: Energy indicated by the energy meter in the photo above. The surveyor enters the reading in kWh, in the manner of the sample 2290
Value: 6709.9
